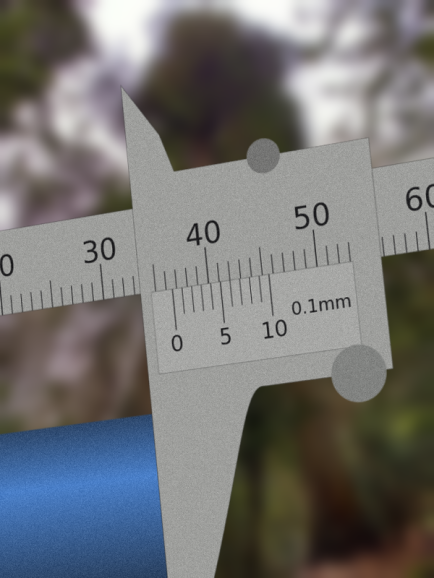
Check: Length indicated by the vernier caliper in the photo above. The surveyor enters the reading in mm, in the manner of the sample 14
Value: 36.6
